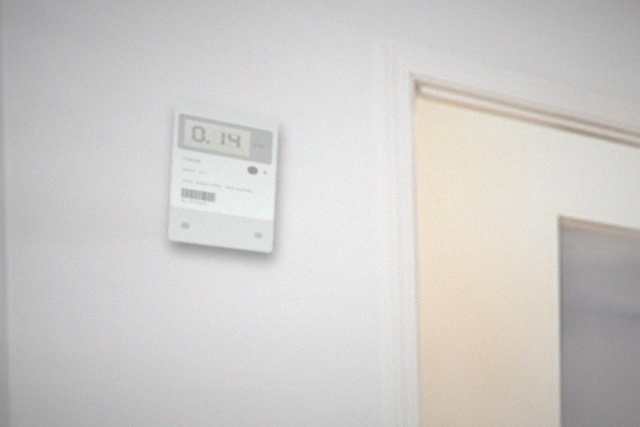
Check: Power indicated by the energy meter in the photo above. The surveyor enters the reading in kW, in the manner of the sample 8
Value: 0.14
